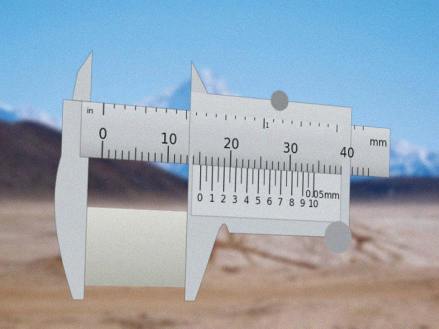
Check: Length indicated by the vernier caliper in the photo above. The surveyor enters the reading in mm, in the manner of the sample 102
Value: 15.2
